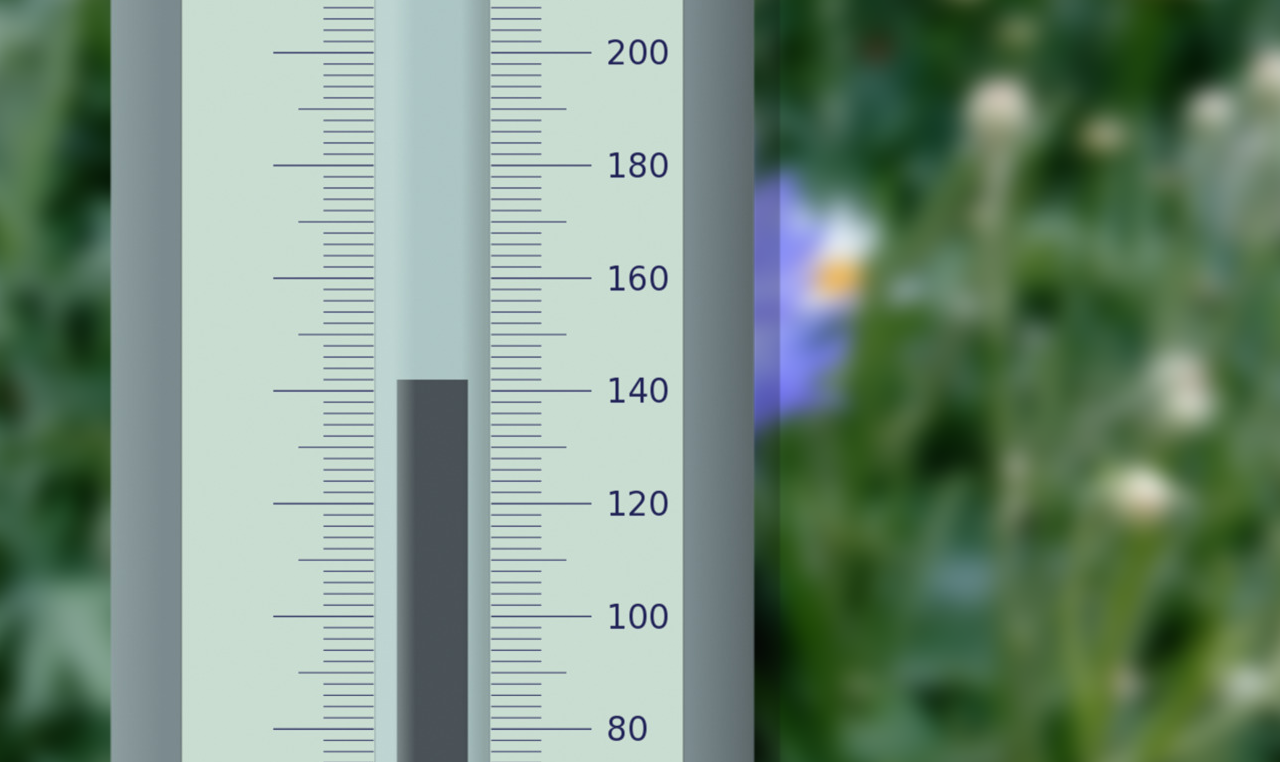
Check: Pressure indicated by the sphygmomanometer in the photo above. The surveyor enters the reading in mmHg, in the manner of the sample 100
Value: 142
